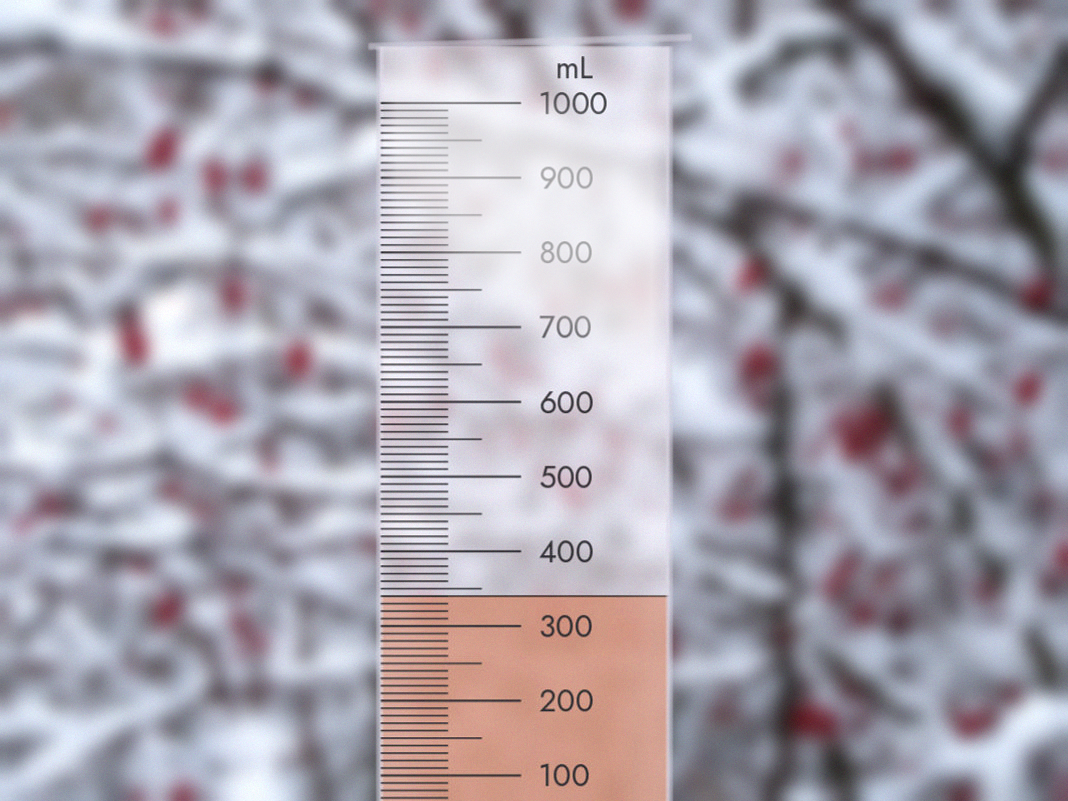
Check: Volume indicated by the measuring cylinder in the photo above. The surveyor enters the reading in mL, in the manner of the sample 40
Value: 340
